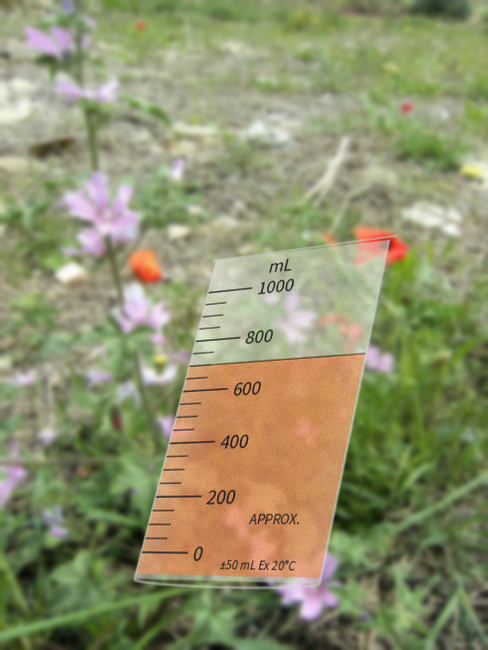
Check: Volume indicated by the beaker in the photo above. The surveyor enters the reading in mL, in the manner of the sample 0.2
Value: 700
